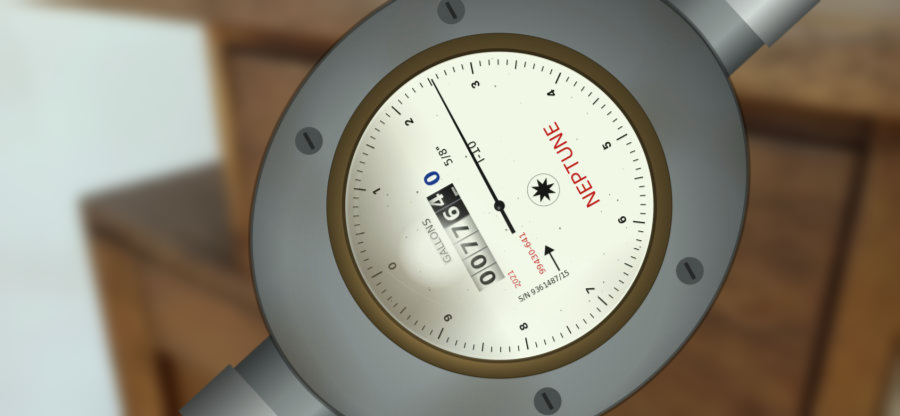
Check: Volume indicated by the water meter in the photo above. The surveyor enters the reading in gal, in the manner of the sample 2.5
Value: 77642.5
